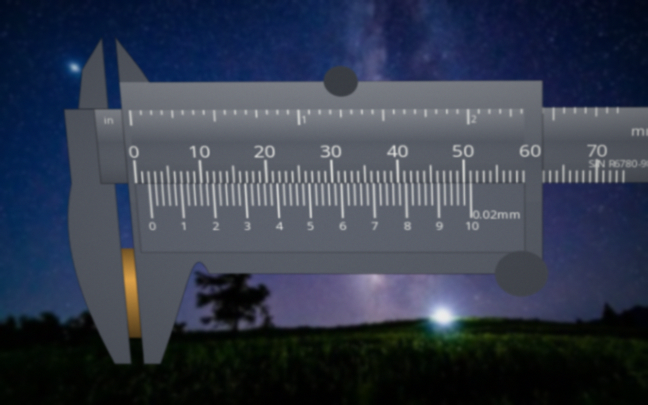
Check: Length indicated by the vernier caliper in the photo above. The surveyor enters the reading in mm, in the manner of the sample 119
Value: 2.0
